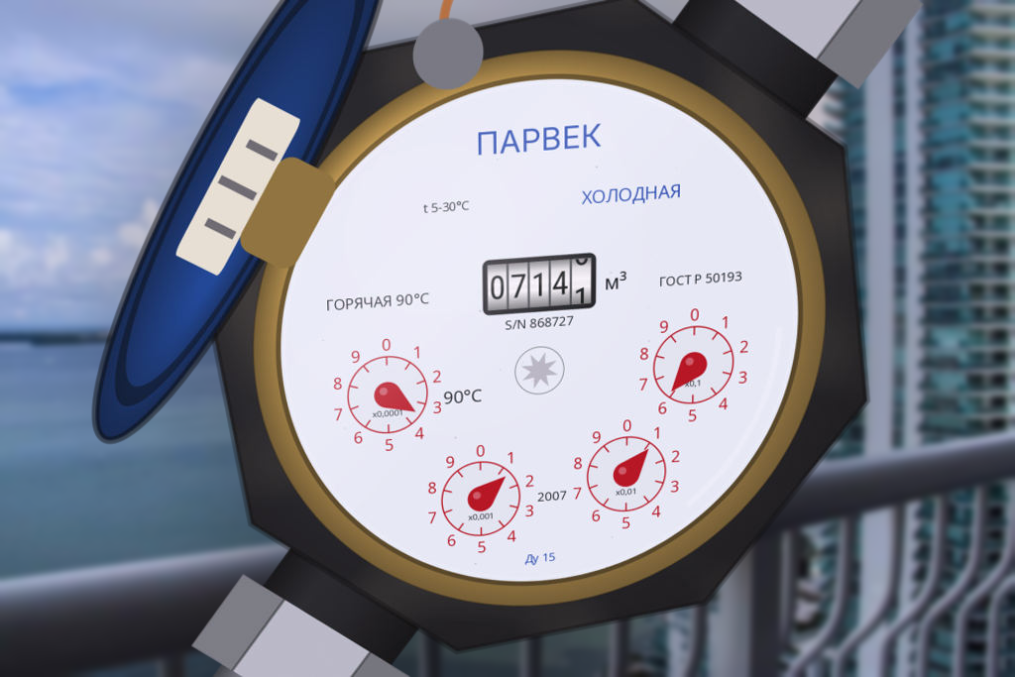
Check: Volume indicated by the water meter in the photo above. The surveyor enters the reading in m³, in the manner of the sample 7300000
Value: 7140.6113
